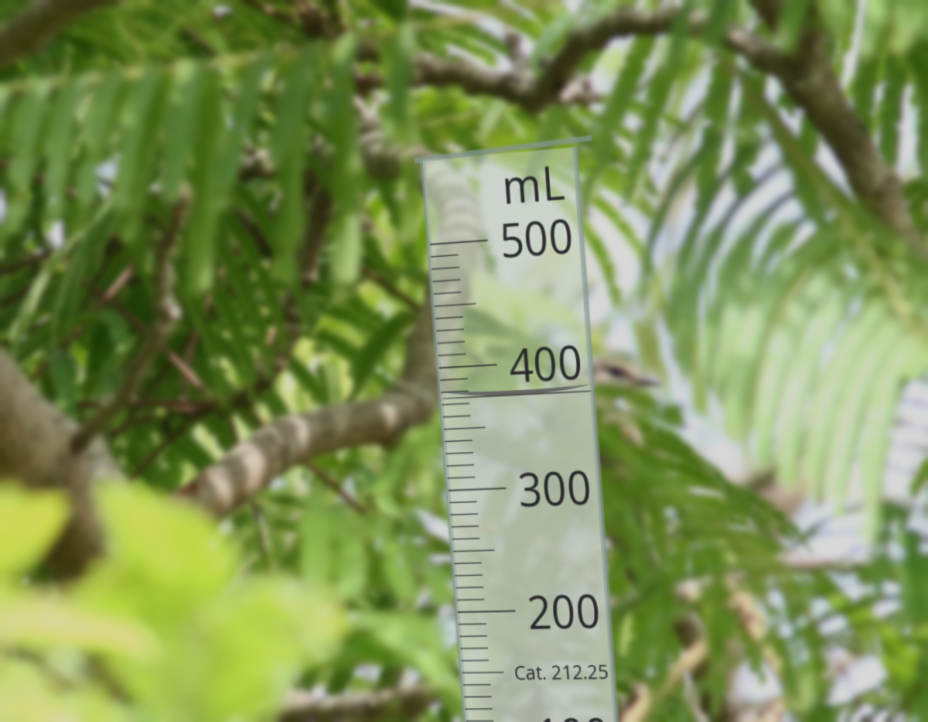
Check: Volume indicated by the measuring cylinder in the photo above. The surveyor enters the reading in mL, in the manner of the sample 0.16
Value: 375
